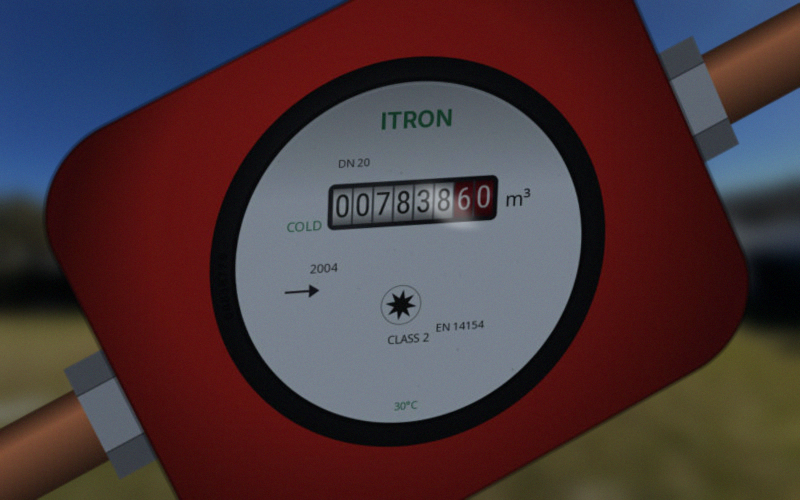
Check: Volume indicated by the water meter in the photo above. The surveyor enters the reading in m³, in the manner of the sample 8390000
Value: 7838.60
